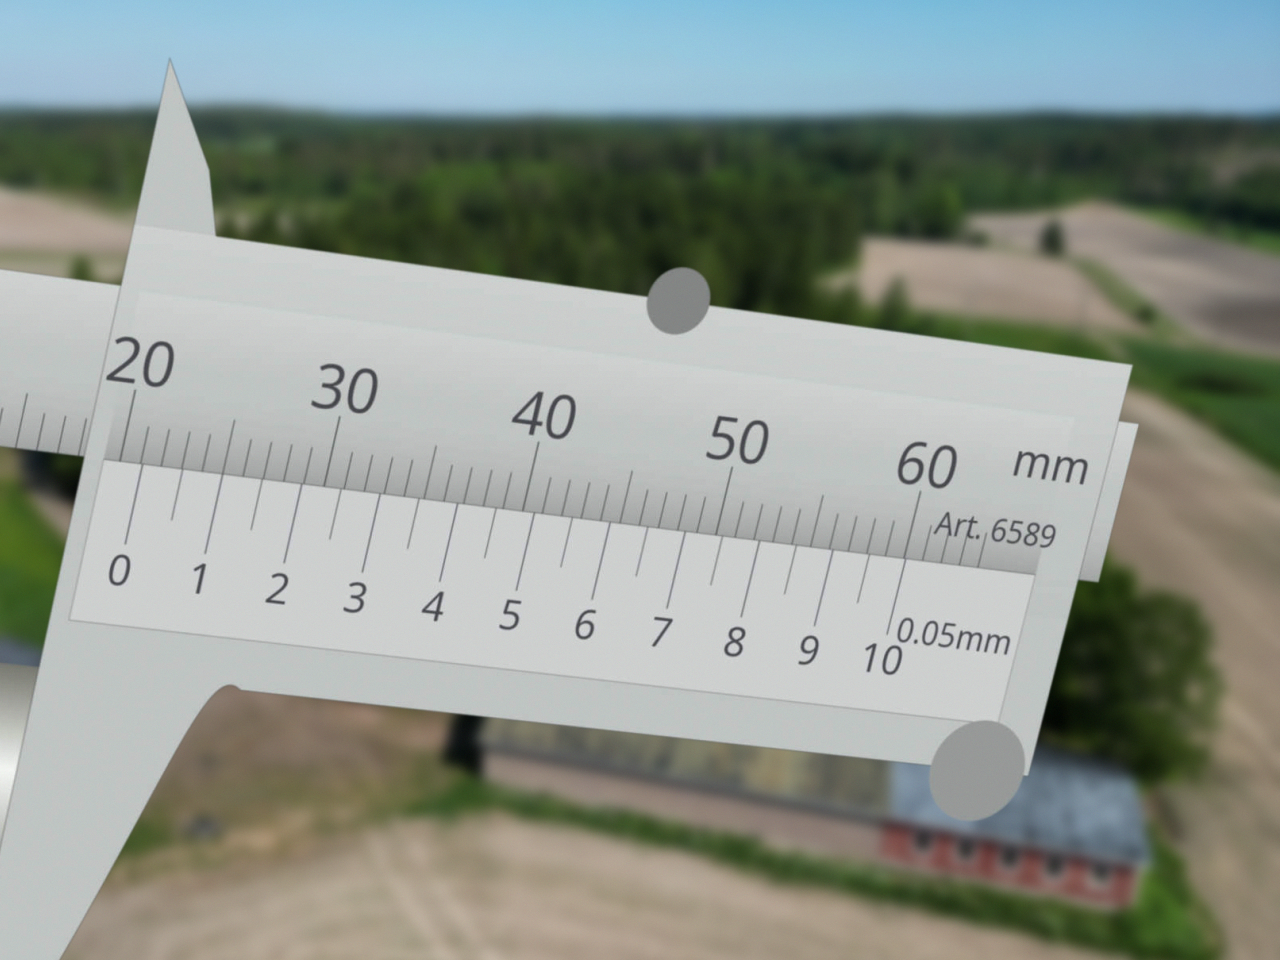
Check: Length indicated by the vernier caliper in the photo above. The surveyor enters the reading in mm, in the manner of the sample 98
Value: 21.1
